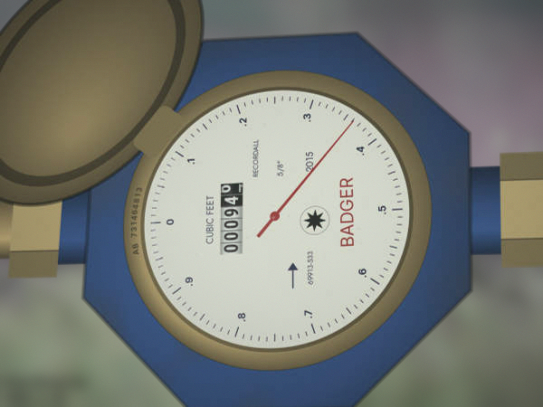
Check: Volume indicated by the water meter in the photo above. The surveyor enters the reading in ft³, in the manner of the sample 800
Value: 946.36
